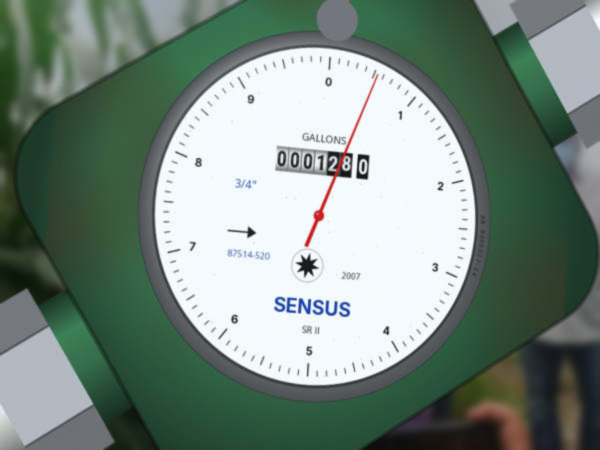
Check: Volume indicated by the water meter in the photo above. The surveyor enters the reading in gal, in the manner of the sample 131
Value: 1280.5
